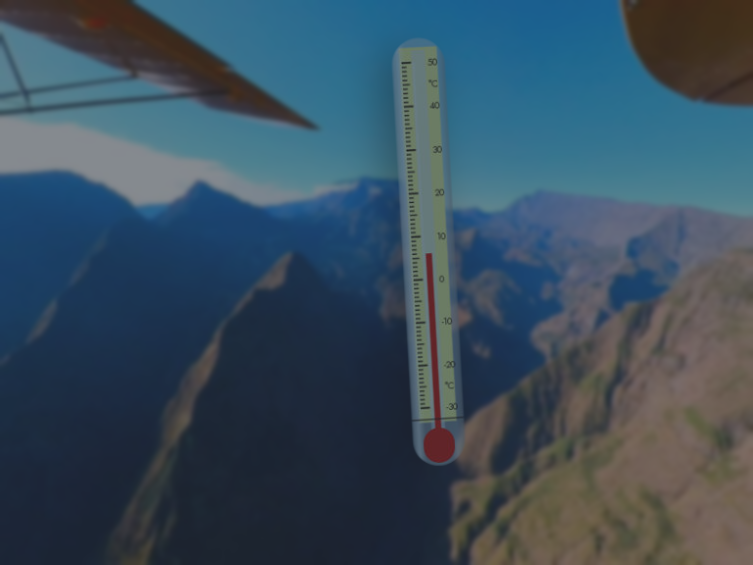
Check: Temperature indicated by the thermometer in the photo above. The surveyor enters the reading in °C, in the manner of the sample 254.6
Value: 6
